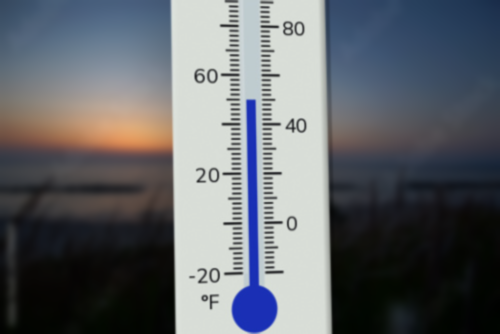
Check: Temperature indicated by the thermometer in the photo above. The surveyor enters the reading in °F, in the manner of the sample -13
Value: 50
